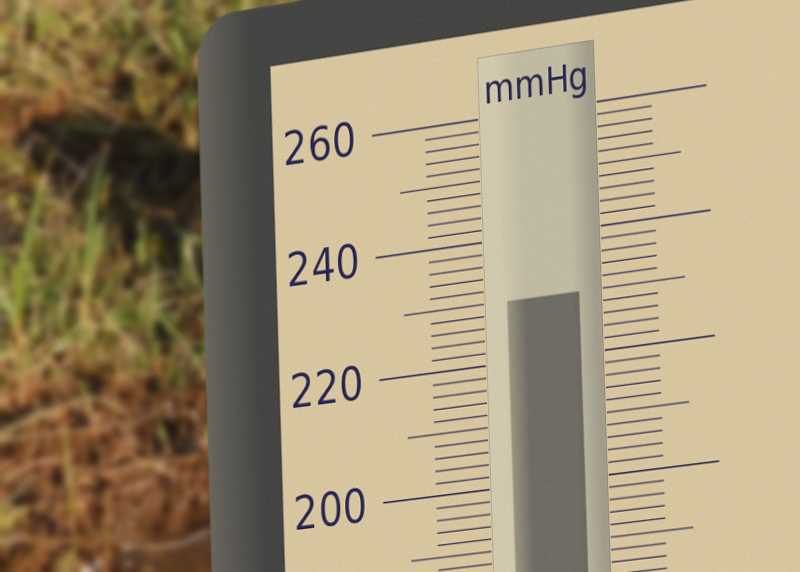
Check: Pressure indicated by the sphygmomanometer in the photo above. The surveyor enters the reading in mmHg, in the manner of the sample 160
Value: 230
